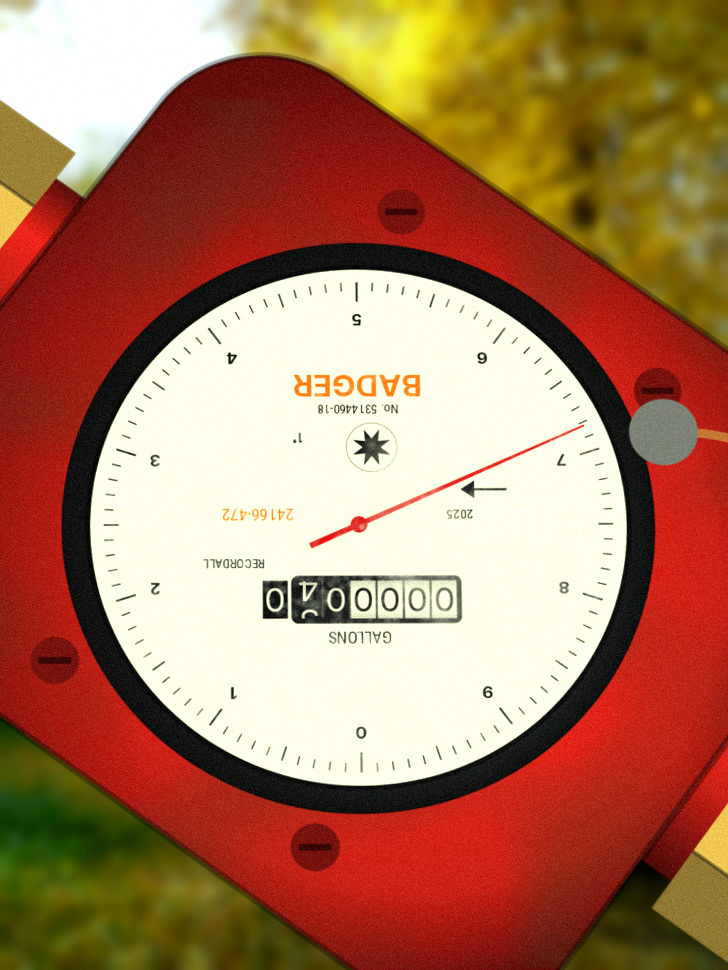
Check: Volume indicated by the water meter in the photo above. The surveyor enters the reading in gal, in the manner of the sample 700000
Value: 36.8
